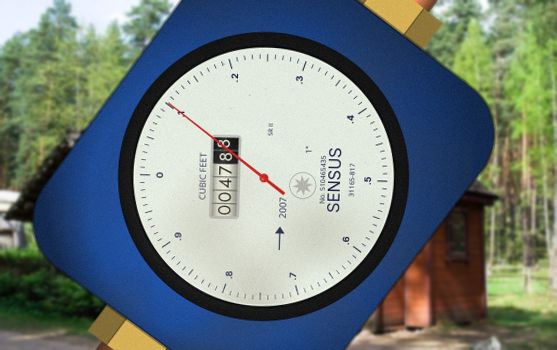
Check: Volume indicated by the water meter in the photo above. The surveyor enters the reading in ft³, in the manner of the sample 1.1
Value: 4788.10
